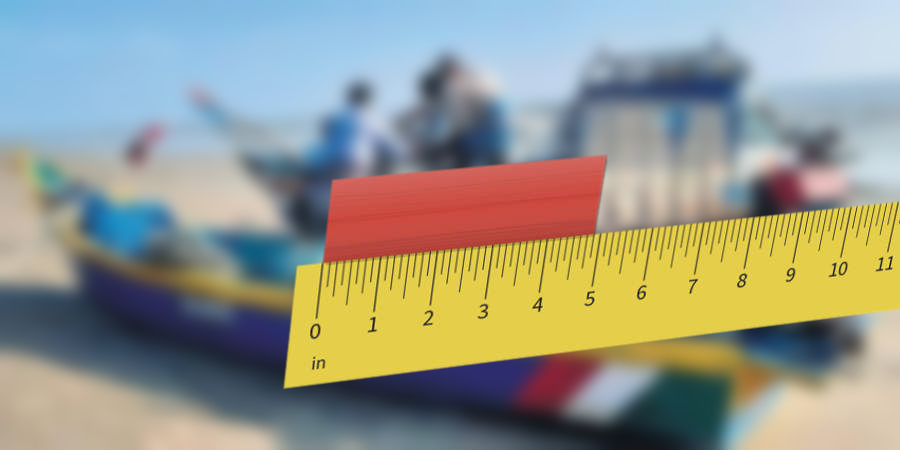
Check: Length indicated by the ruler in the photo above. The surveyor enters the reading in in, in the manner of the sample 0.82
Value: 4.875
